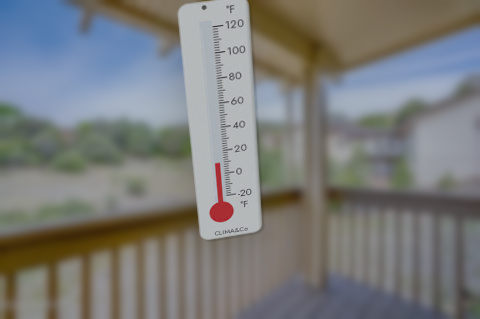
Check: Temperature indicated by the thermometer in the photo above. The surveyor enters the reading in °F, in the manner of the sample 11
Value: 10
